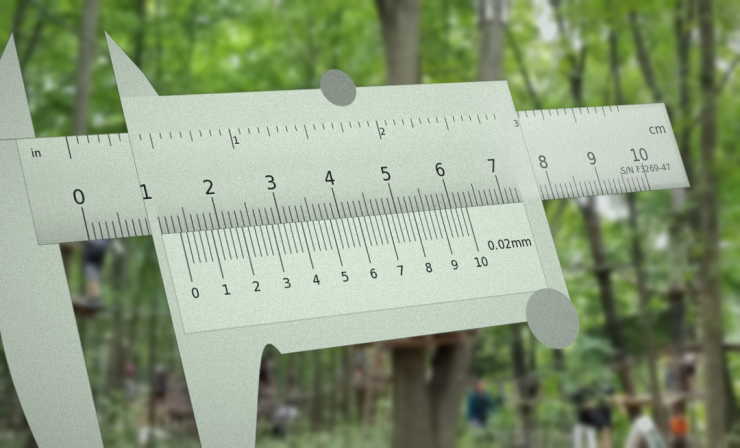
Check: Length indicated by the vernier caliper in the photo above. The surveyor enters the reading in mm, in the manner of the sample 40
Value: 13.8
